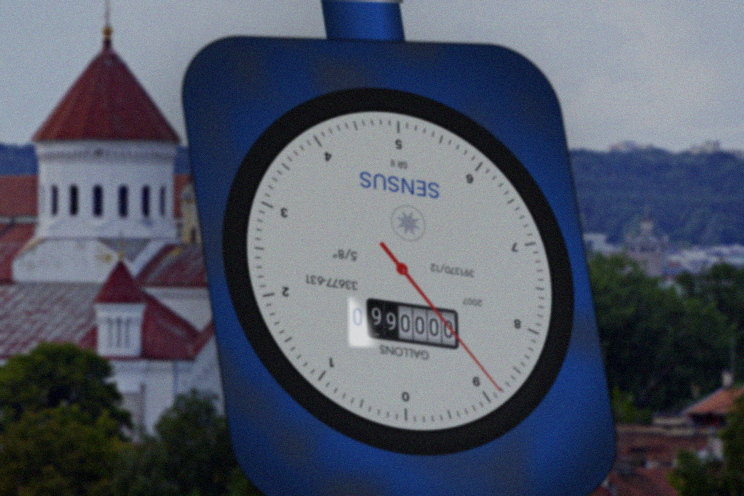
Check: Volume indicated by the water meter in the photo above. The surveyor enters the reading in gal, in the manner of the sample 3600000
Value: 658.8
